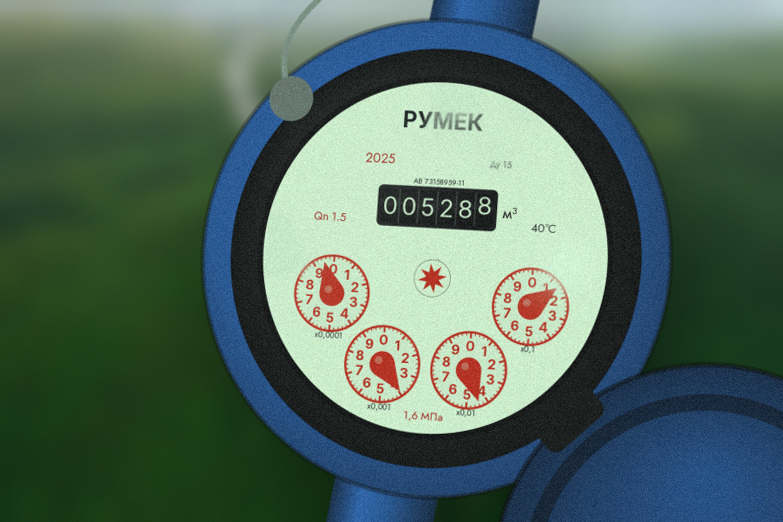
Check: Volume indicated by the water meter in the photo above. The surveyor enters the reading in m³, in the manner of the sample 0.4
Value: 5288.1439
